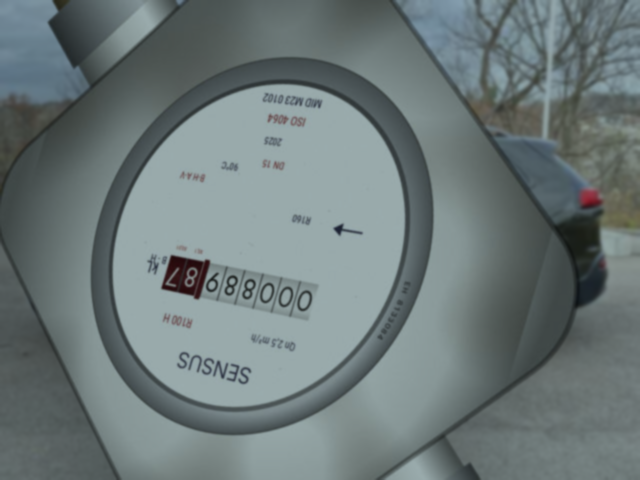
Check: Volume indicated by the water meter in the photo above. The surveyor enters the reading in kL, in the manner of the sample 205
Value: 889.87
